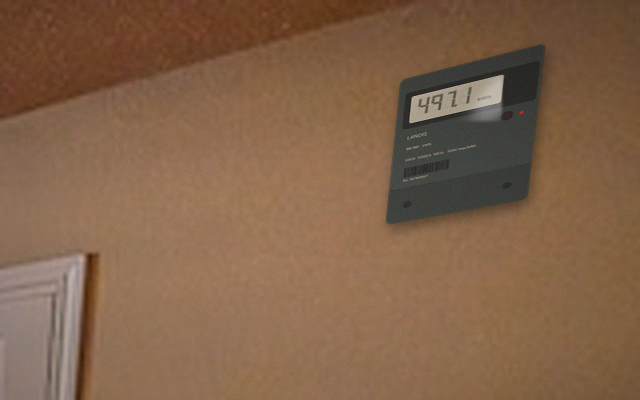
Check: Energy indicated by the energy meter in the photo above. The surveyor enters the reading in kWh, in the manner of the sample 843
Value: 497.1
